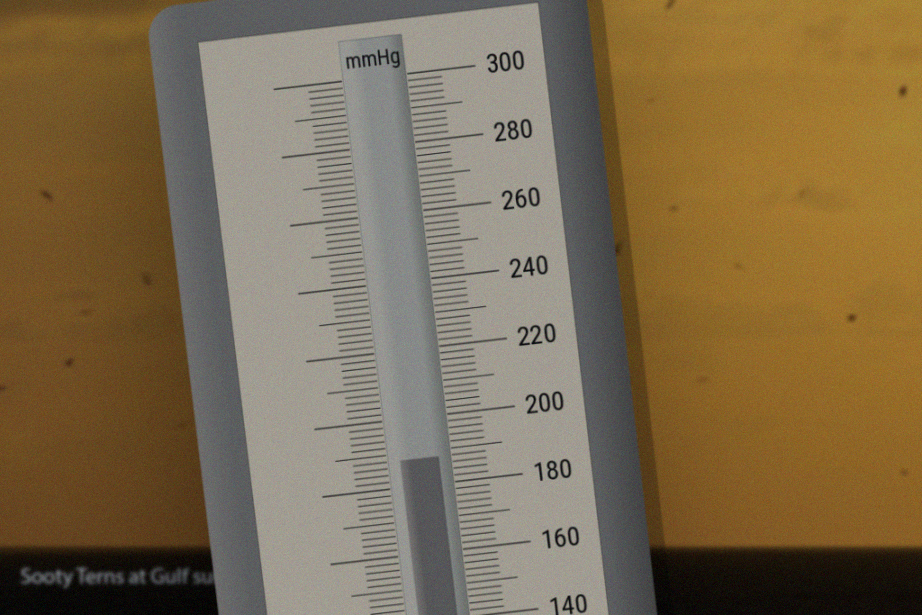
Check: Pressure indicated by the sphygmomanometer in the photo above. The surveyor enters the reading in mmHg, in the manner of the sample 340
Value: 188
